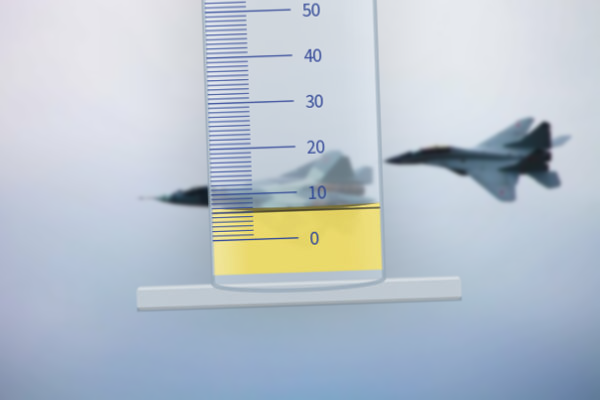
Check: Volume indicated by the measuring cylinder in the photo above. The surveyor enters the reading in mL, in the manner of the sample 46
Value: 6
